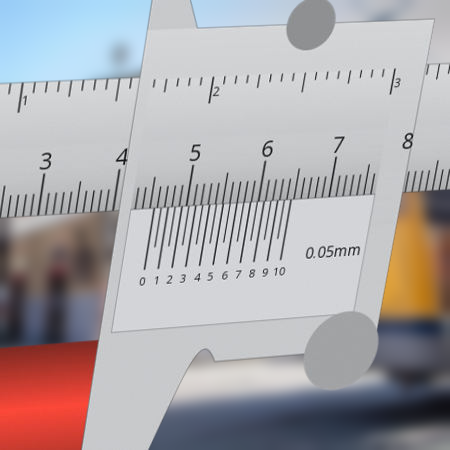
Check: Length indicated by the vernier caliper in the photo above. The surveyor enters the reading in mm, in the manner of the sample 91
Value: 45.6
